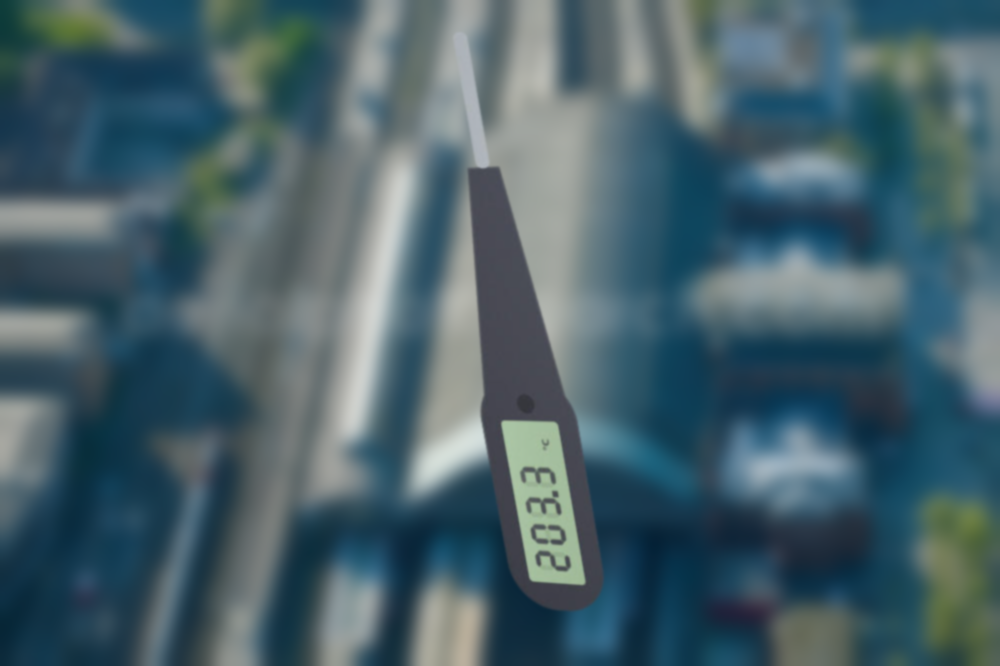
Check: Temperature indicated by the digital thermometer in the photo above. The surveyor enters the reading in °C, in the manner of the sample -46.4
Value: 203.3
